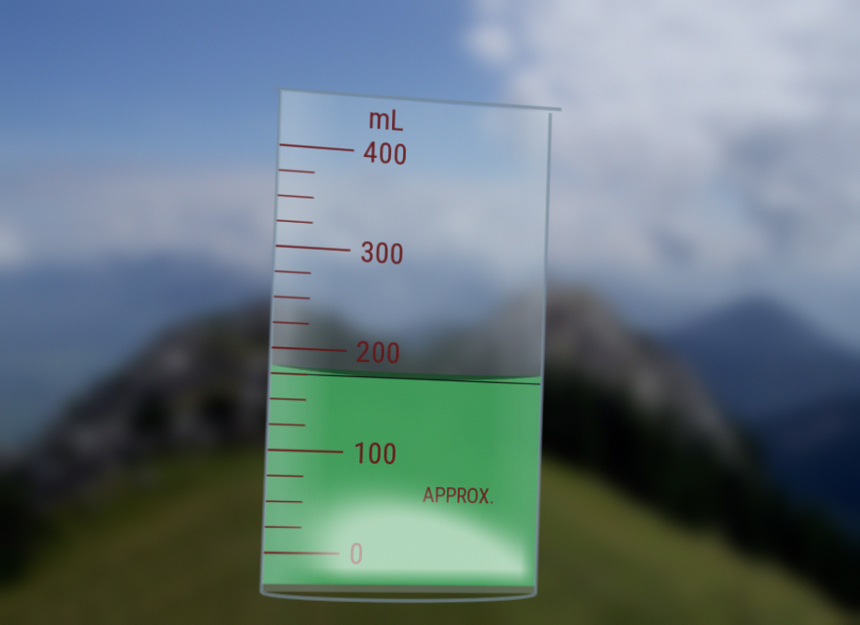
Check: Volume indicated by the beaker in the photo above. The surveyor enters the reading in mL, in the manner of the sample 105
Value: 175
